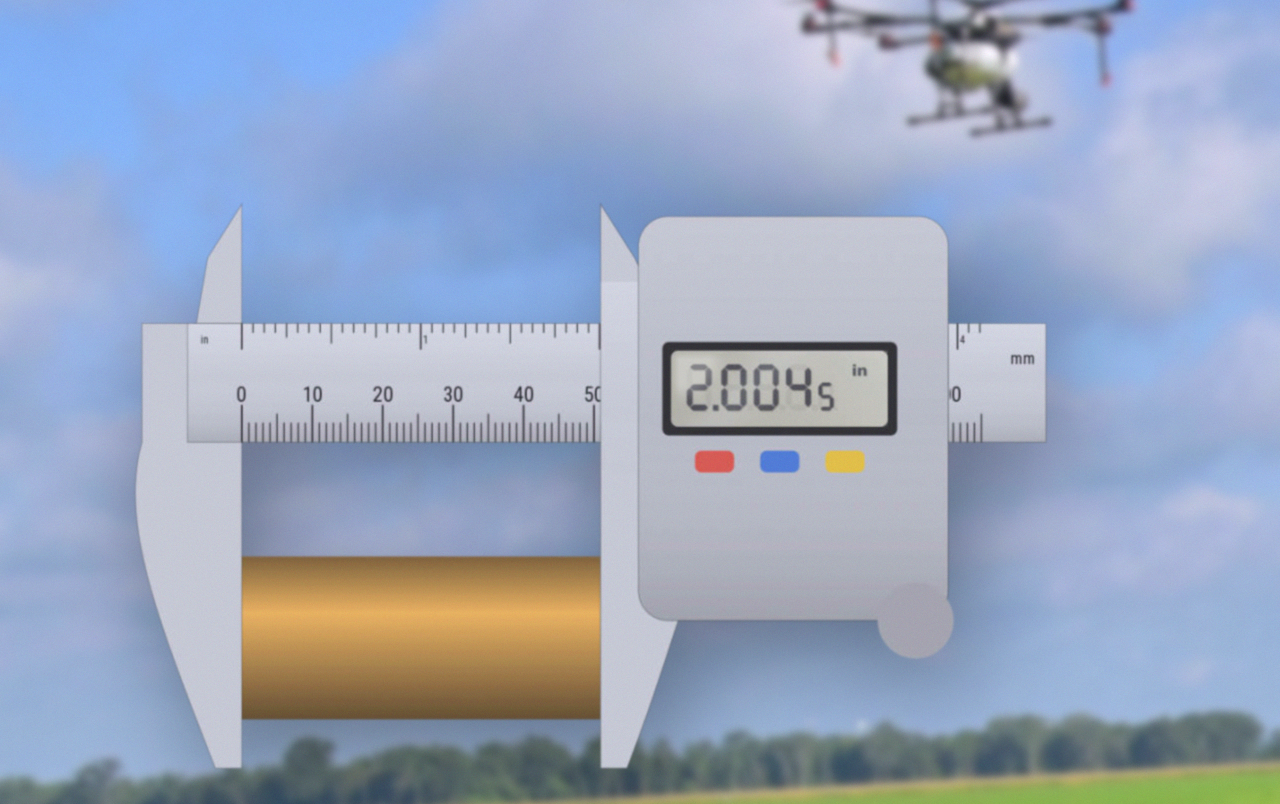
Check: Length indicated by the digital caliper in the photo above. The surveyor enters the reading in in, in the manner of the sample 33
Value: 2.0045
